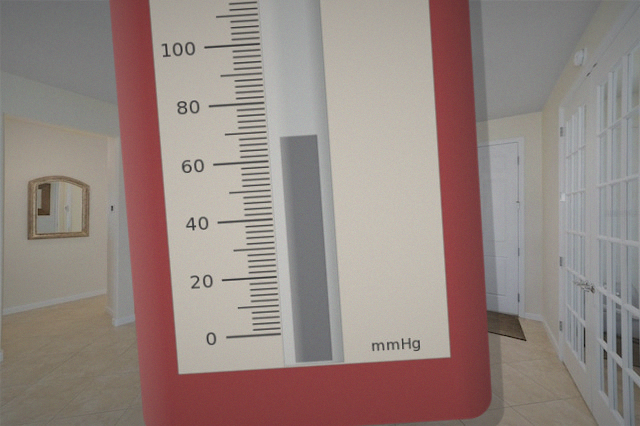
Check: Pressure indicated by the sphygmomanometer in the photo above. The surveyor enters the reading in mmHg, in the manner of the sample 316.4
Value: 68
